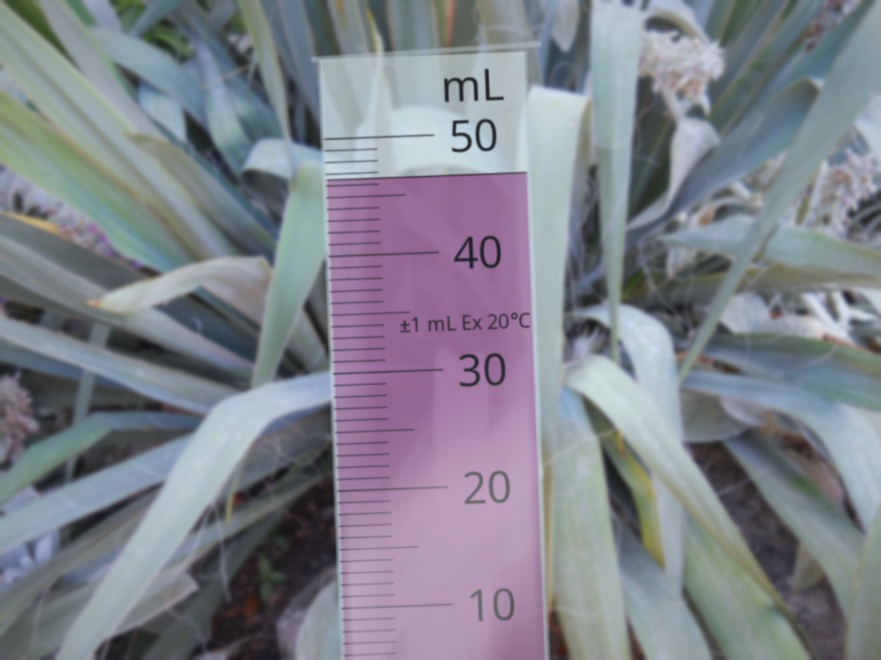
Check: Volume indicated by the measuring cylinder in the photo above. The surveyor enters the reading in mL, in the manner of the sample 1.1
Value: 46.5
